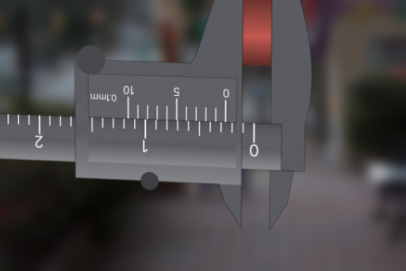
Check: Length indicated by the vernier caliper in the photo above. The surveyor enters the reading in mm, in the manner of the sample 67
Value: 2.6
